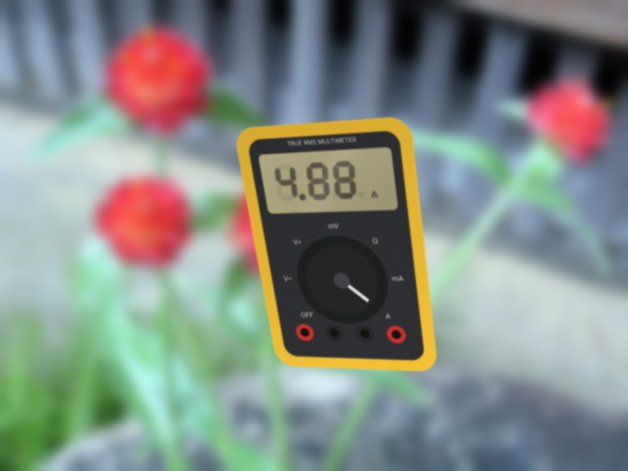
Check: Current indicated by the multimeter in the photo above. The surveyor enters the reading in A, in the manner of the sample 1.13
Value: 4.88
